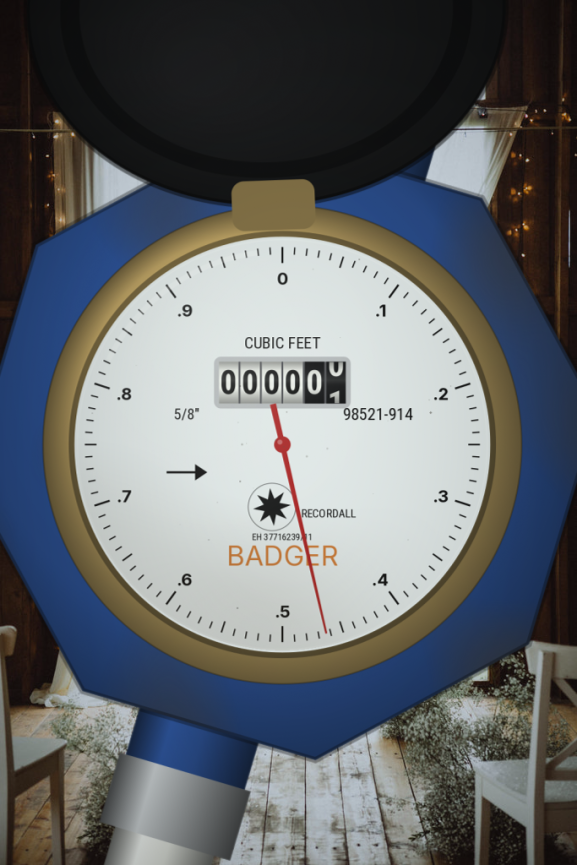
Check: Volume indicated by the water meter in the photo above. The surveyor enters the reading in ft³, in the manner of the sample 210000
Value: 0.46
